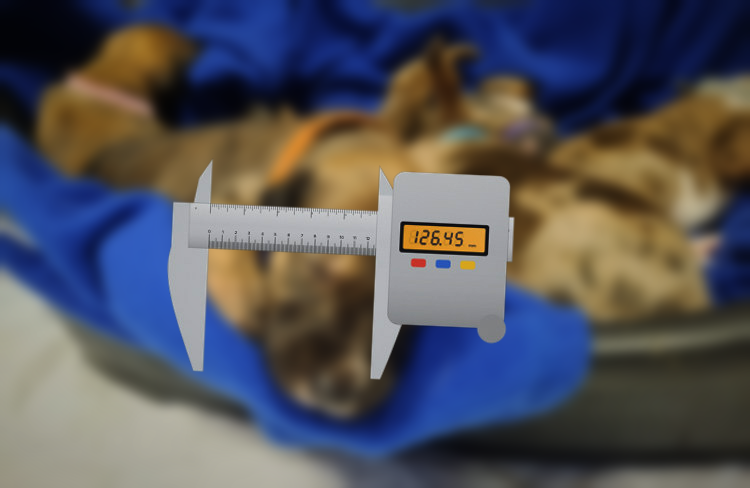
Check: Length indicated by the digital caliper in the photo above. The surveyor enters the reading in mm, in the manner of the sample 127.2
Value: 126.45
